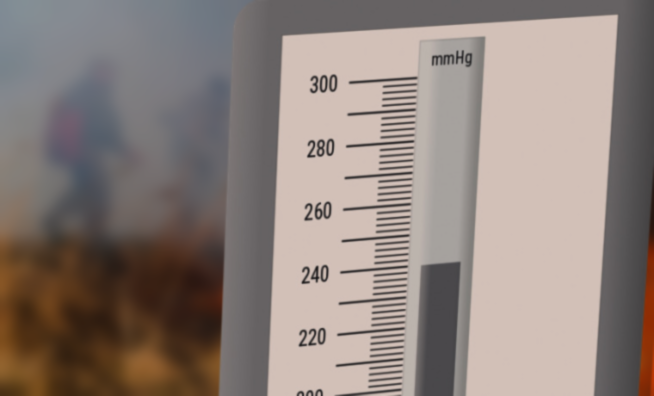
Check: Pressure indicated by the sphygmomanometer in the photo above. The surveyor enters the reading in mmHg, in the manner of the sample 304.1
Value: 240
